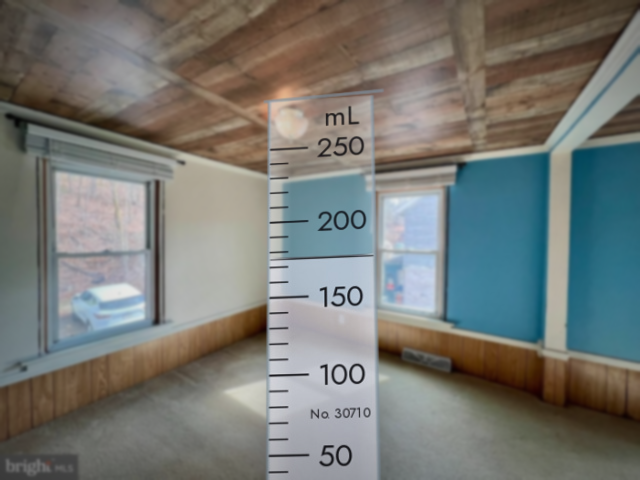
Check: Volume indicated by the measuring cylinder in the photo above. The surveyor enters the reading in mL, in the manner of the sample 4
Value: 175
